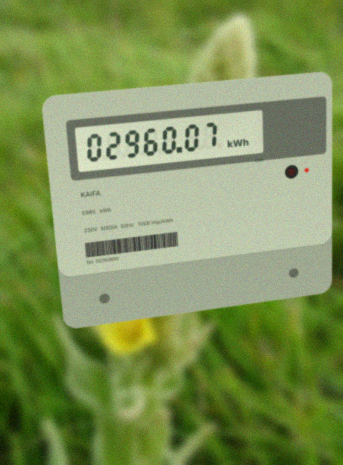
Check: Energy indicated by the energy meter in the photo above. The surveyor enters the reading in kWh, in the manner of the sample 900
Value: 2960.07
